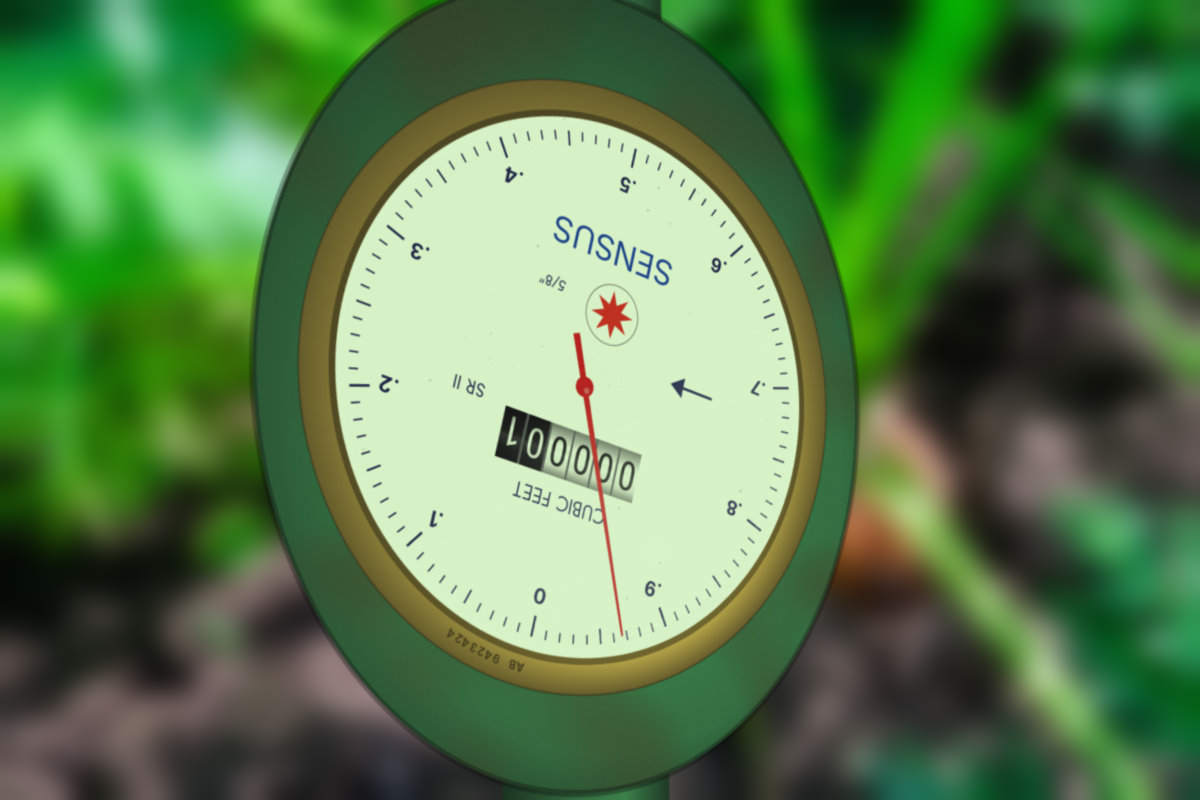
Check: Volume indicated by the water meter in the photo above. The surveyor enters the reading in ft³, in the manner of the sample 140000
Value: 0.93
